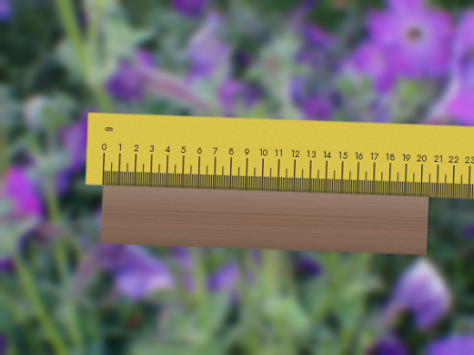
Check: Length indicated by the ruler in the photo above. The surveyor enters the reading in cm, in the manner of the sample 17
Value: 20.5
